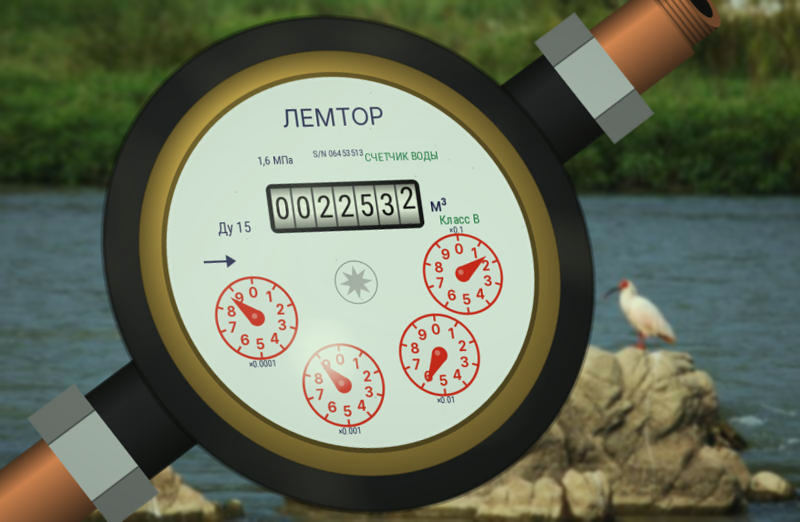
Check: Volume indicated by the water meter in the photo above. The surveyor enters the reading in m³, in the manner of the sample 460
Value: 22532.1588
